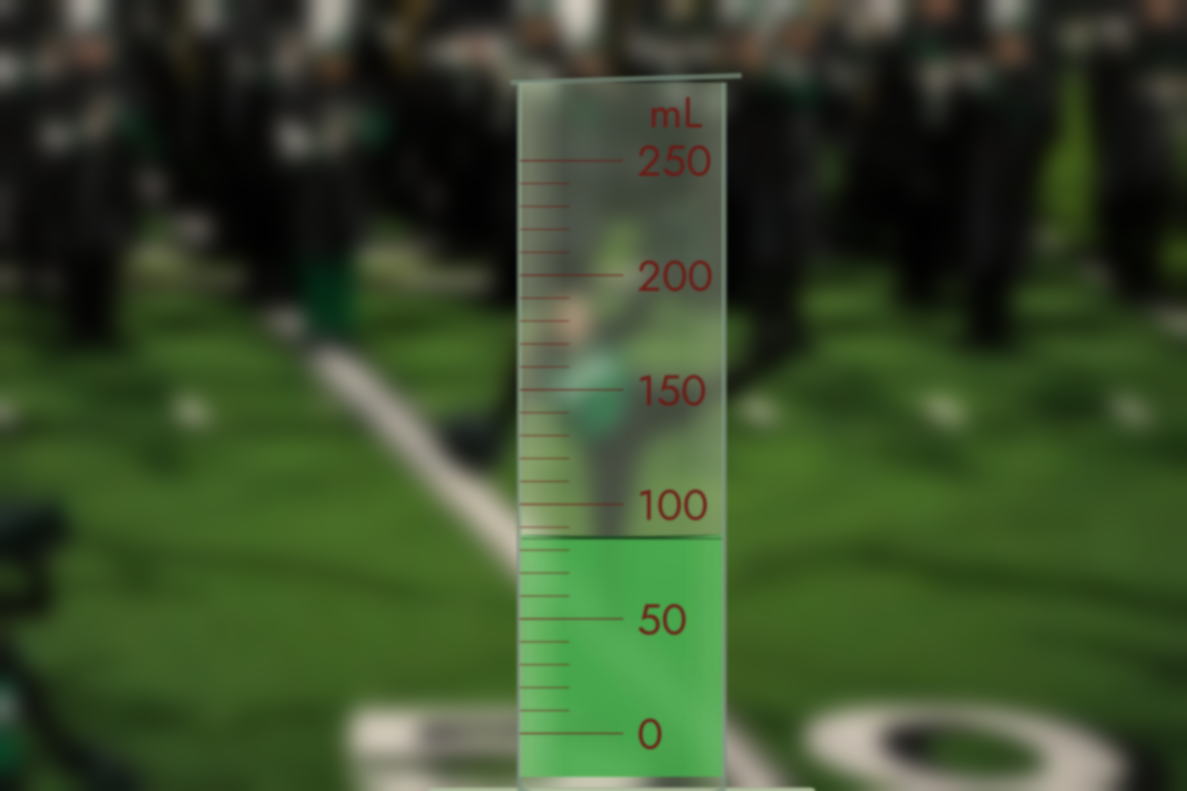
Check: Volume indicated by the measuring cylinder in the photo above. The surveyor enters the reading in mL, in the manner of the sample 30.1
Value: 85
